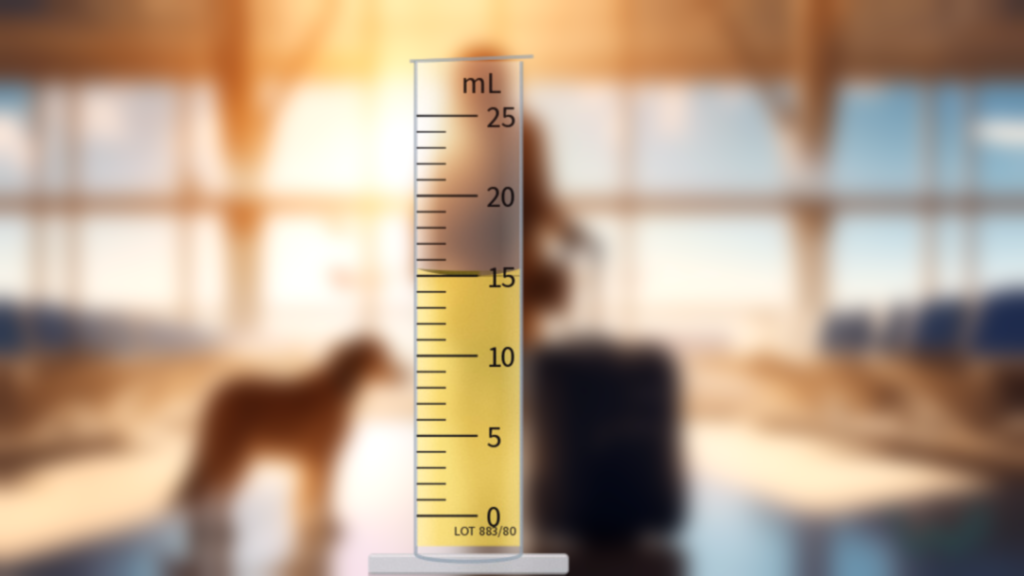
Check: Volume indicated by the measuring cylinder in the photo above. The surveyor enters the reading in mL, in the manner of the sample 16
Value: 15
